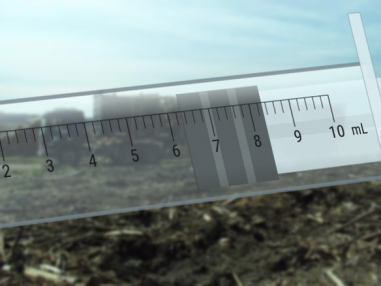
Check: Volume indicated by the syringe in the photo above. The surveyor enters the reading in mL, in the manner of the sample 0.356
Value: 6.3
